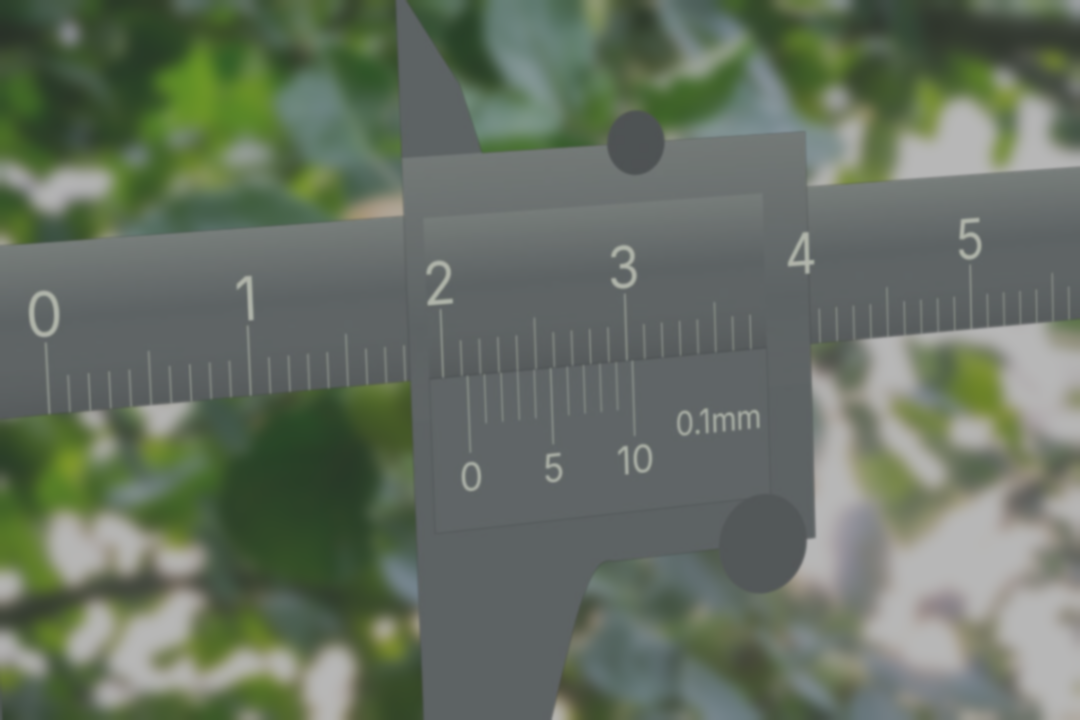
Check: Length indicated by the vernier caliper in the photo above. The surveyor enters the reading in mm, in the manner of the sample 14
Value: 21.3
